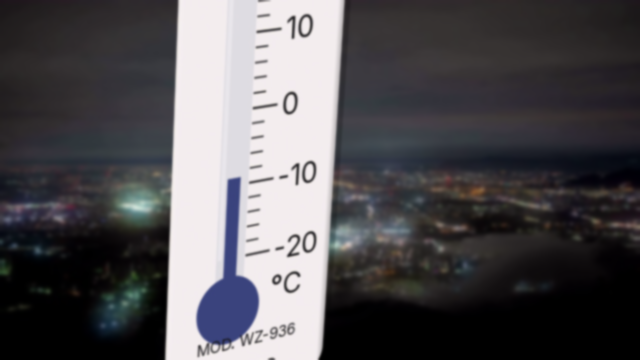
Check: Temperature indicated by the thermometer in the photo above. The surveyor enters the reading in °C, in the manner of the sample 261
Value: -9
